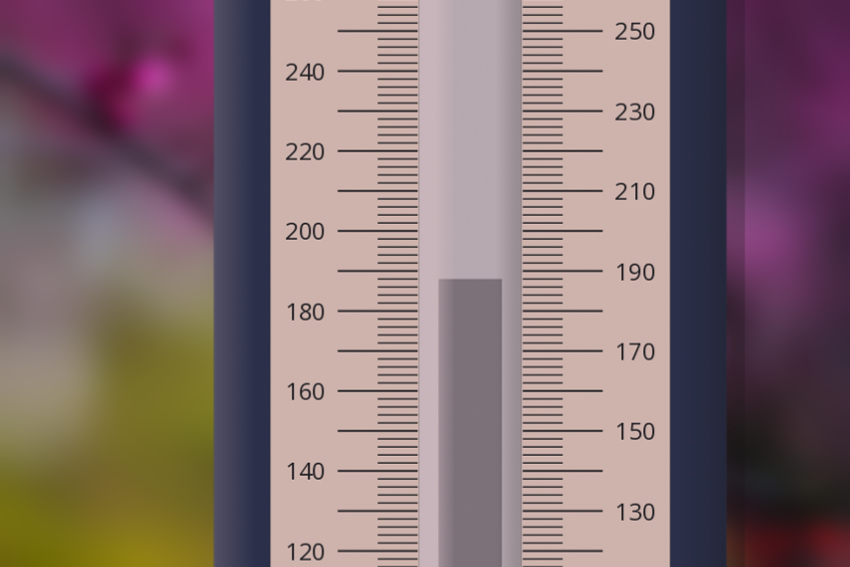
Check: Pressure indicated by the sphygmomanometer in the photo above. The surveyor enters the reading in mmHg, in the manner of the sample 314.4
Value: 188
